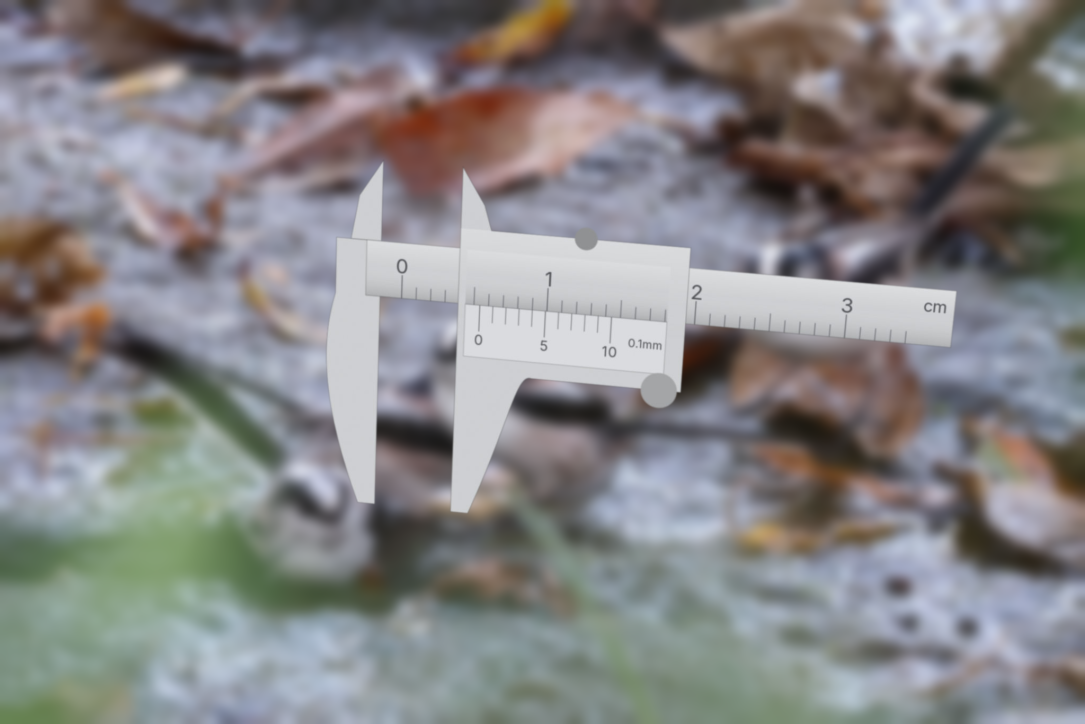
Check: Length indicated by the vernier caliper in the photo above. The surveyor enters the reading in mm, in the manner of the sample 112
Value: 5.4
